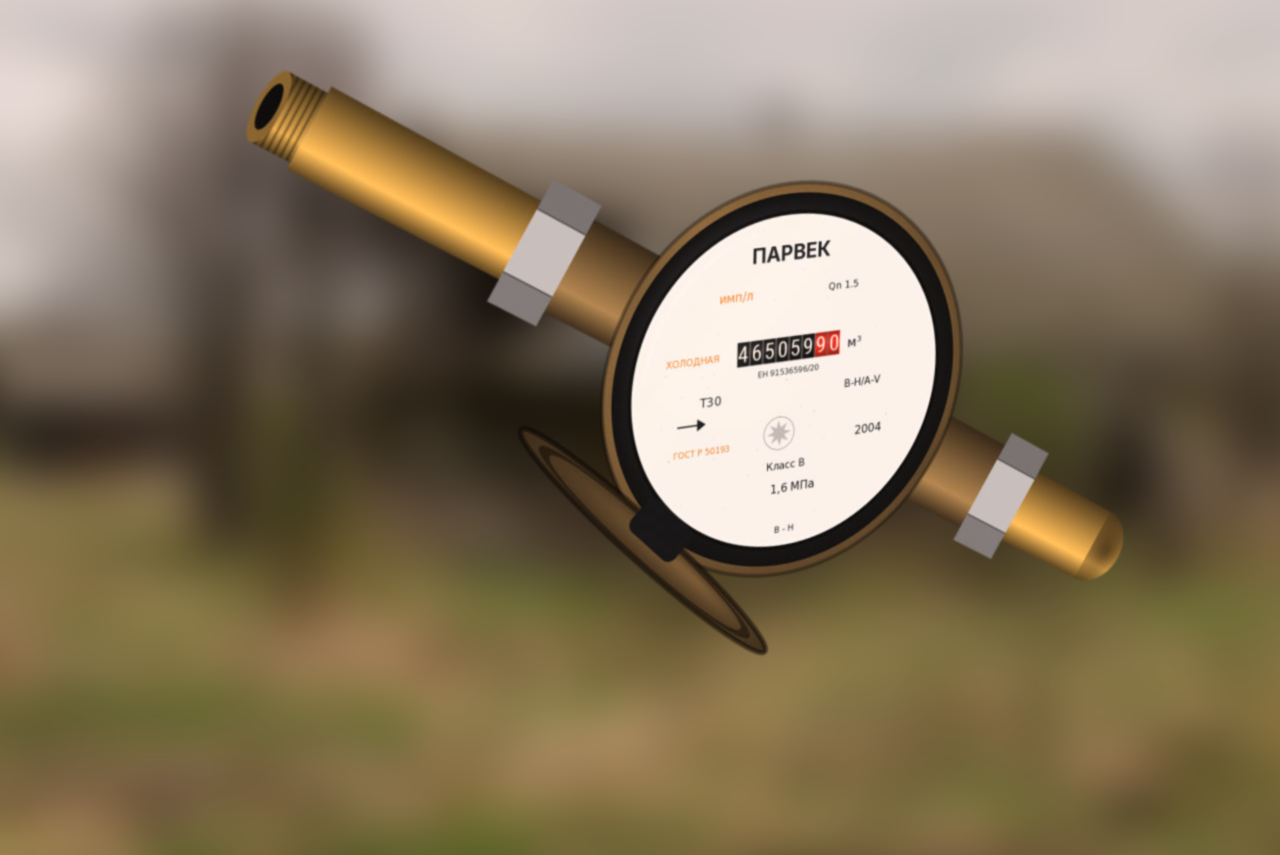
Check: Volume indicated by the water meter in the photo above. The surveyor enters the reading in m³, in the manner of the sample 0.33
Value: 465059.90
